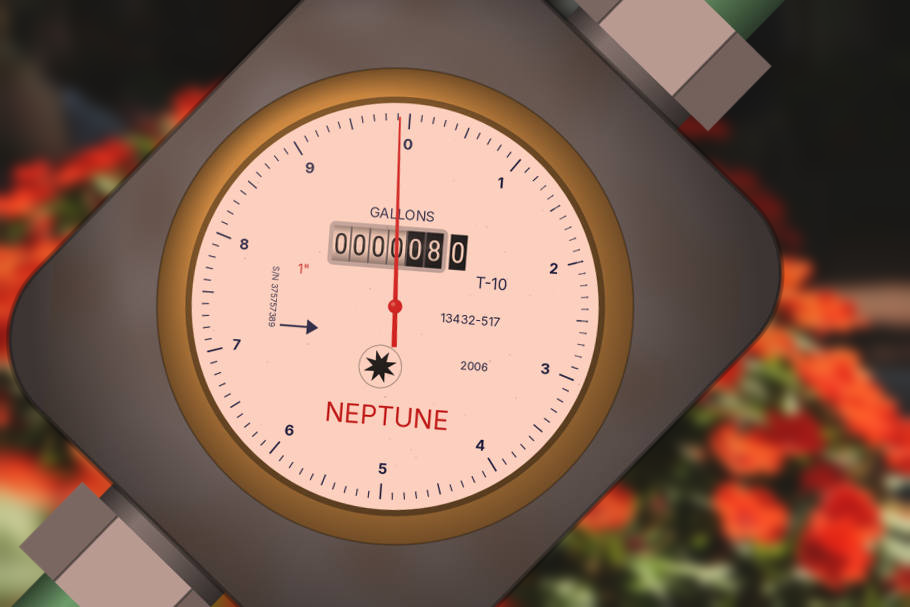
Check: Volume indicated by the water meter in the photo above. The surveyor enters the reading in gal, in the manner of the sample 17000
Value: 79.9
